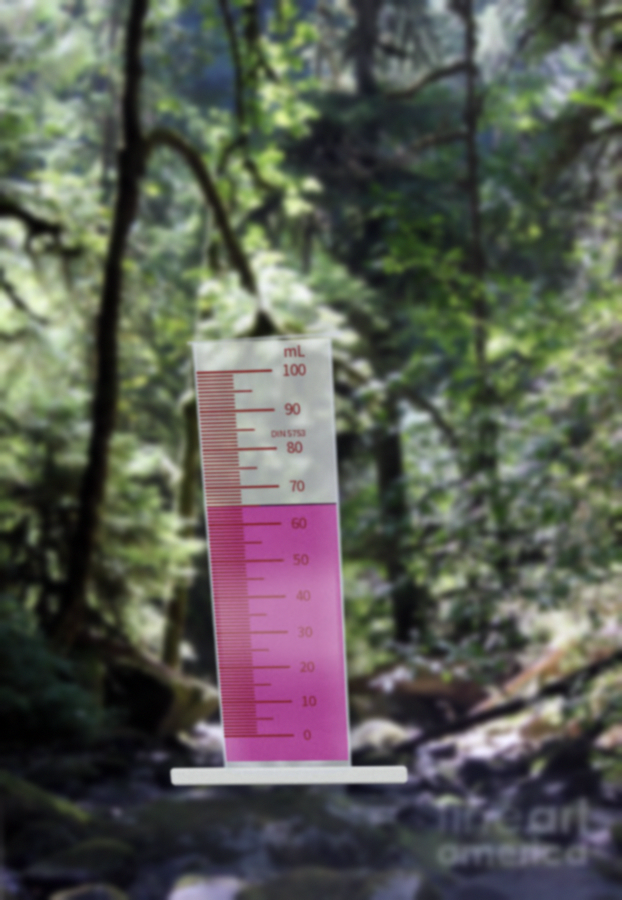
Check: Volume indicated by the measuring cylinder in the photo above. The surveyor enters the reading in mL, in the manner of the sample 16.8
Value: 65
